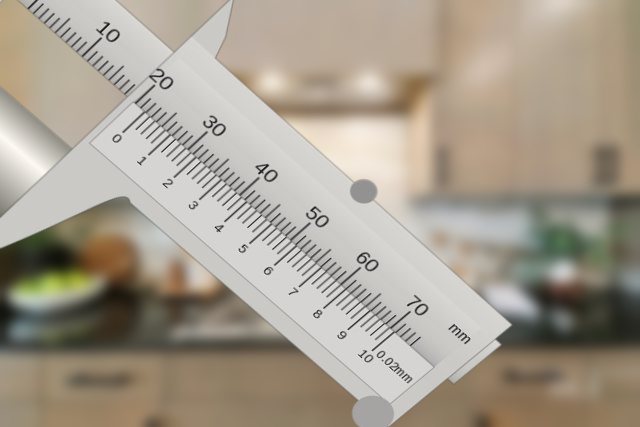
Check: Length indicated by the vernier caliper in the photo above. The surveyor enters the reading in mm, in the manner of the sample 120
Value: 21.8
